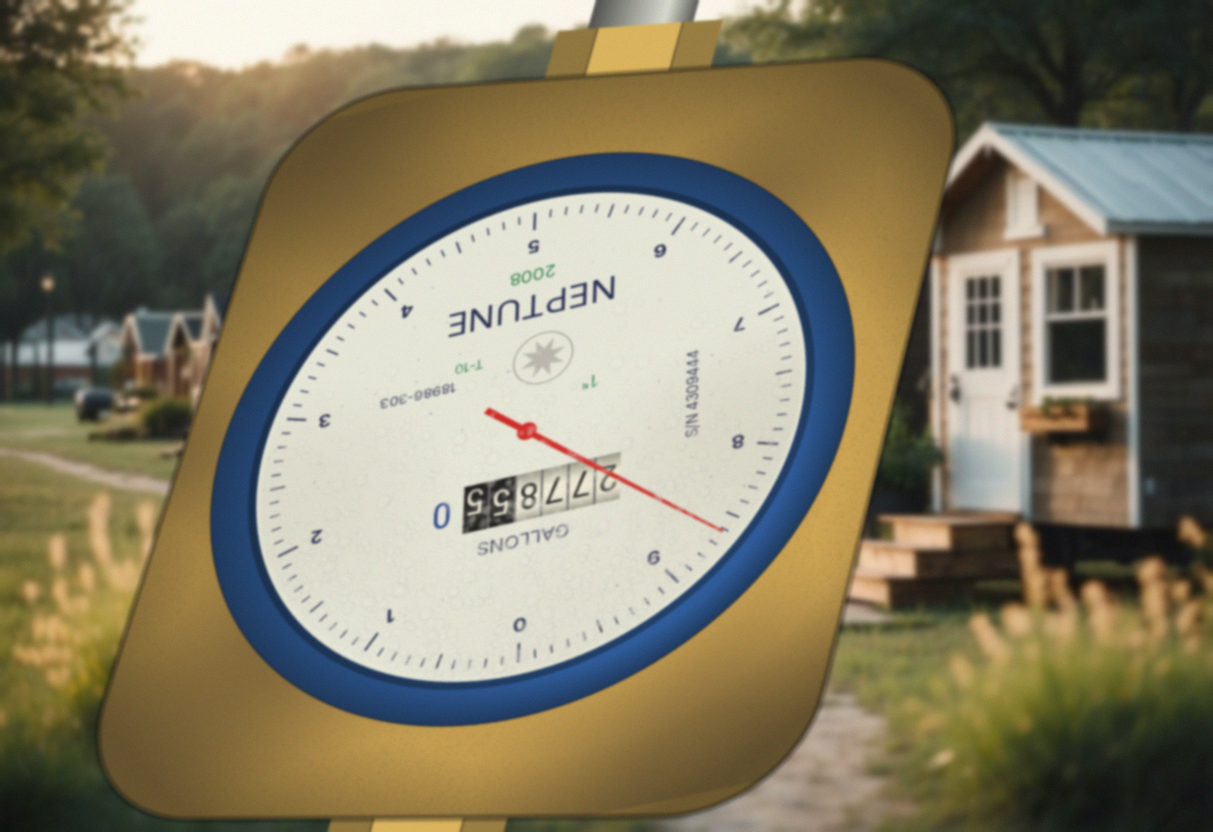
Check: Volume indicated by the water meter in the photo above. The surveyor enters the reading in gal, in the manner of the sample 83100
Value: 2778548.6
